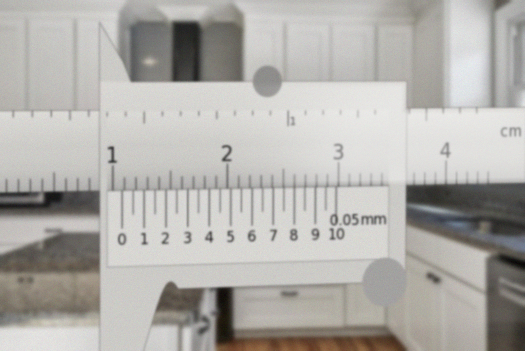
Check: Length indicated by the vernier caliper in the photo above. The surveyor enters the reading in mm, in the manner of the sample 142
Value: 10.8
